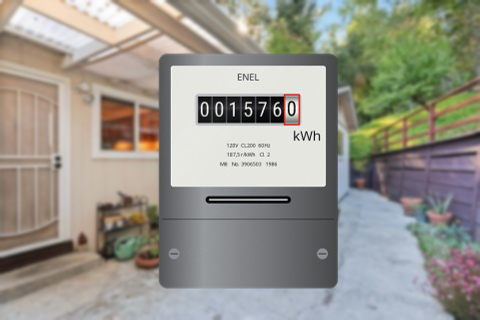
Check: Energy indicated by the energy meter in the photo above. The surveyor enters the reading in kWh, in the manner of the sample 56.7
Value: 1576.0
